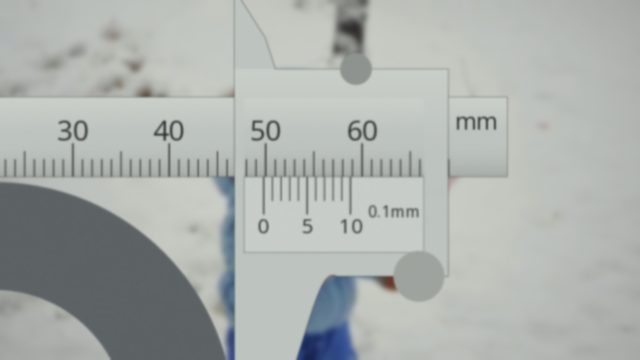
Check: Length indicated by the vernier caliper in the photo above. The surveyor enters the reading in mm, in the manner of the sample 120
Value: 49.8
